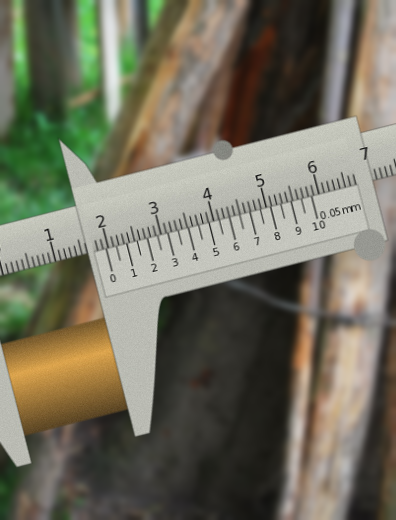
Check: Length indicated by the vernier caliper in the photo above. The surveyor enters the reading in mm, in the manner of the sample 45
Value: 19.6
